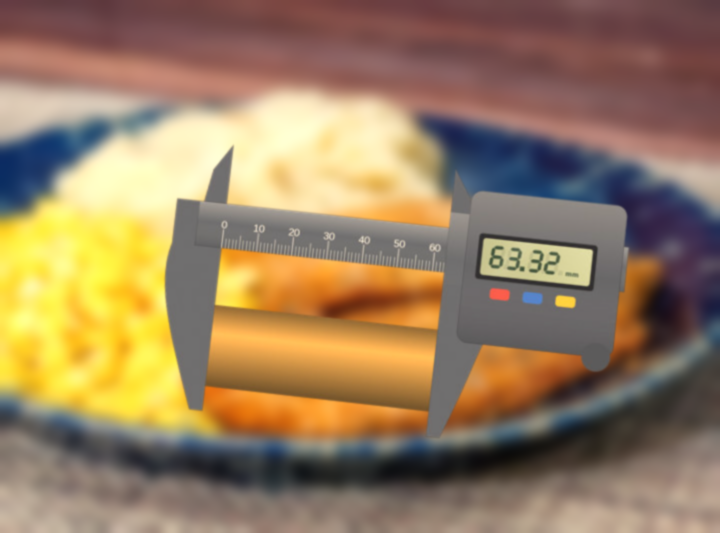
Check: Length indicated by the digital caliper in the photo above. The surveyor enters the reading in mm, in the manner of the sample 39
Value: 63.32
